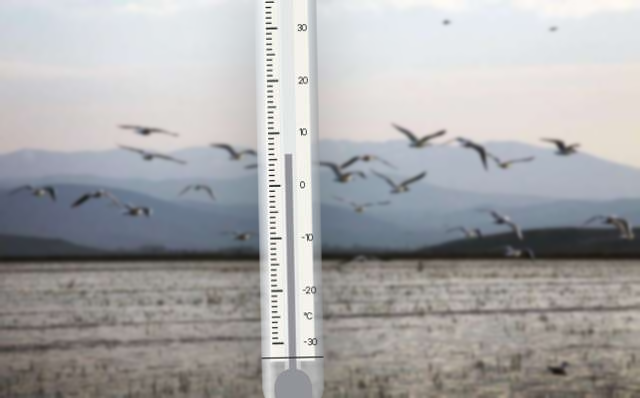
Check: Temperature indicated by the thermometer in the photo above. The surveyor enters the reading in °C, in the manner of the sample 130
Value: 6
